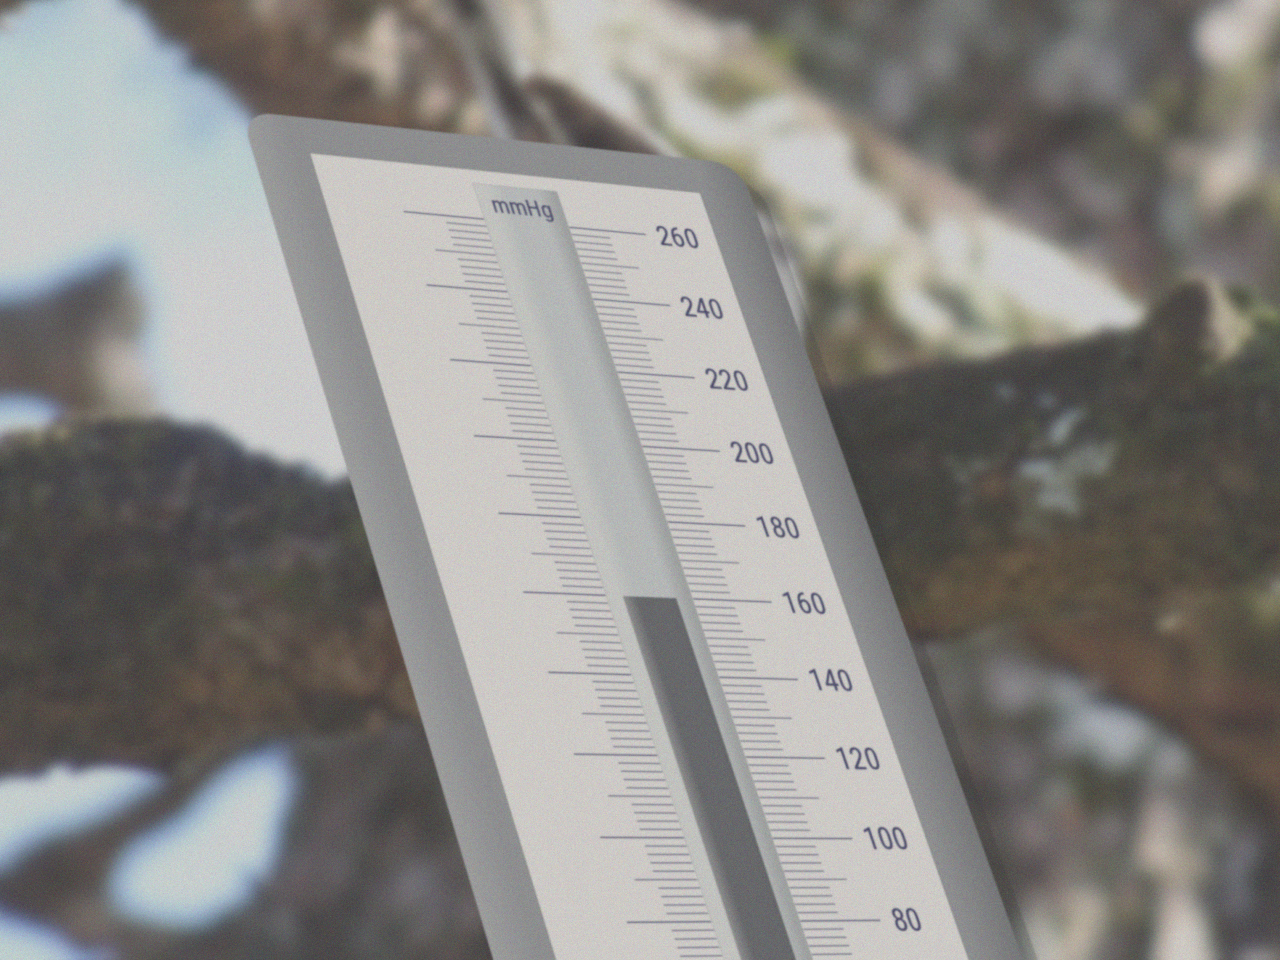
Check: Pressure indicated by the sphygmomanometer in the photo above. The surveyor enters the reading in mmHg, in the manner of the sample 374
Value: 160
